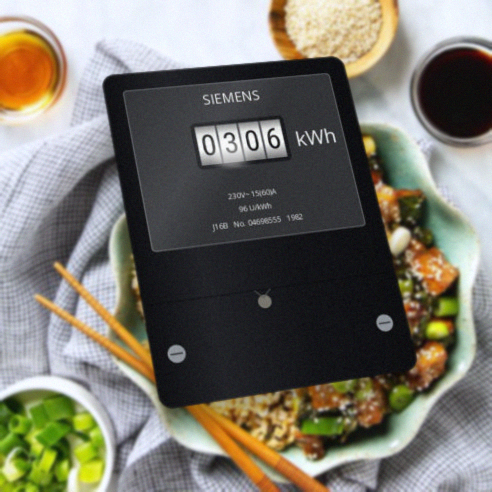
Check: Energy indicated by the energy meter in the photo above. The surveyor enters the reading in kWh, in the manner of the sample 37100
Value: 306
